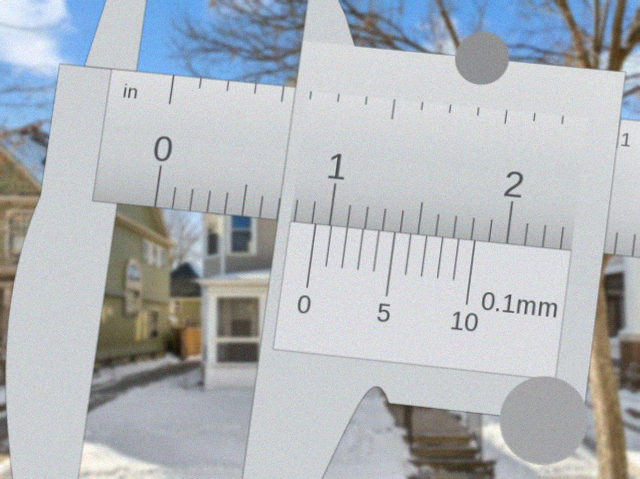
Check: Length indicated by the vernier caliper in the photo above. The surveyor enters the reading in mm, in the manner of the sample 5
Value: 9.2
